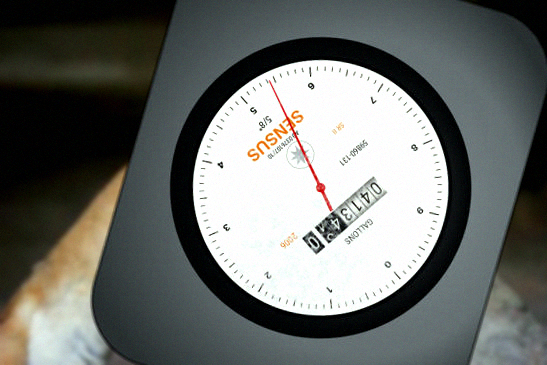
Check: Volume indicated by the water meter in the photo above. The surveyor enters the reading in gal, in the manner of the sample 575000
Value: 413435.4
